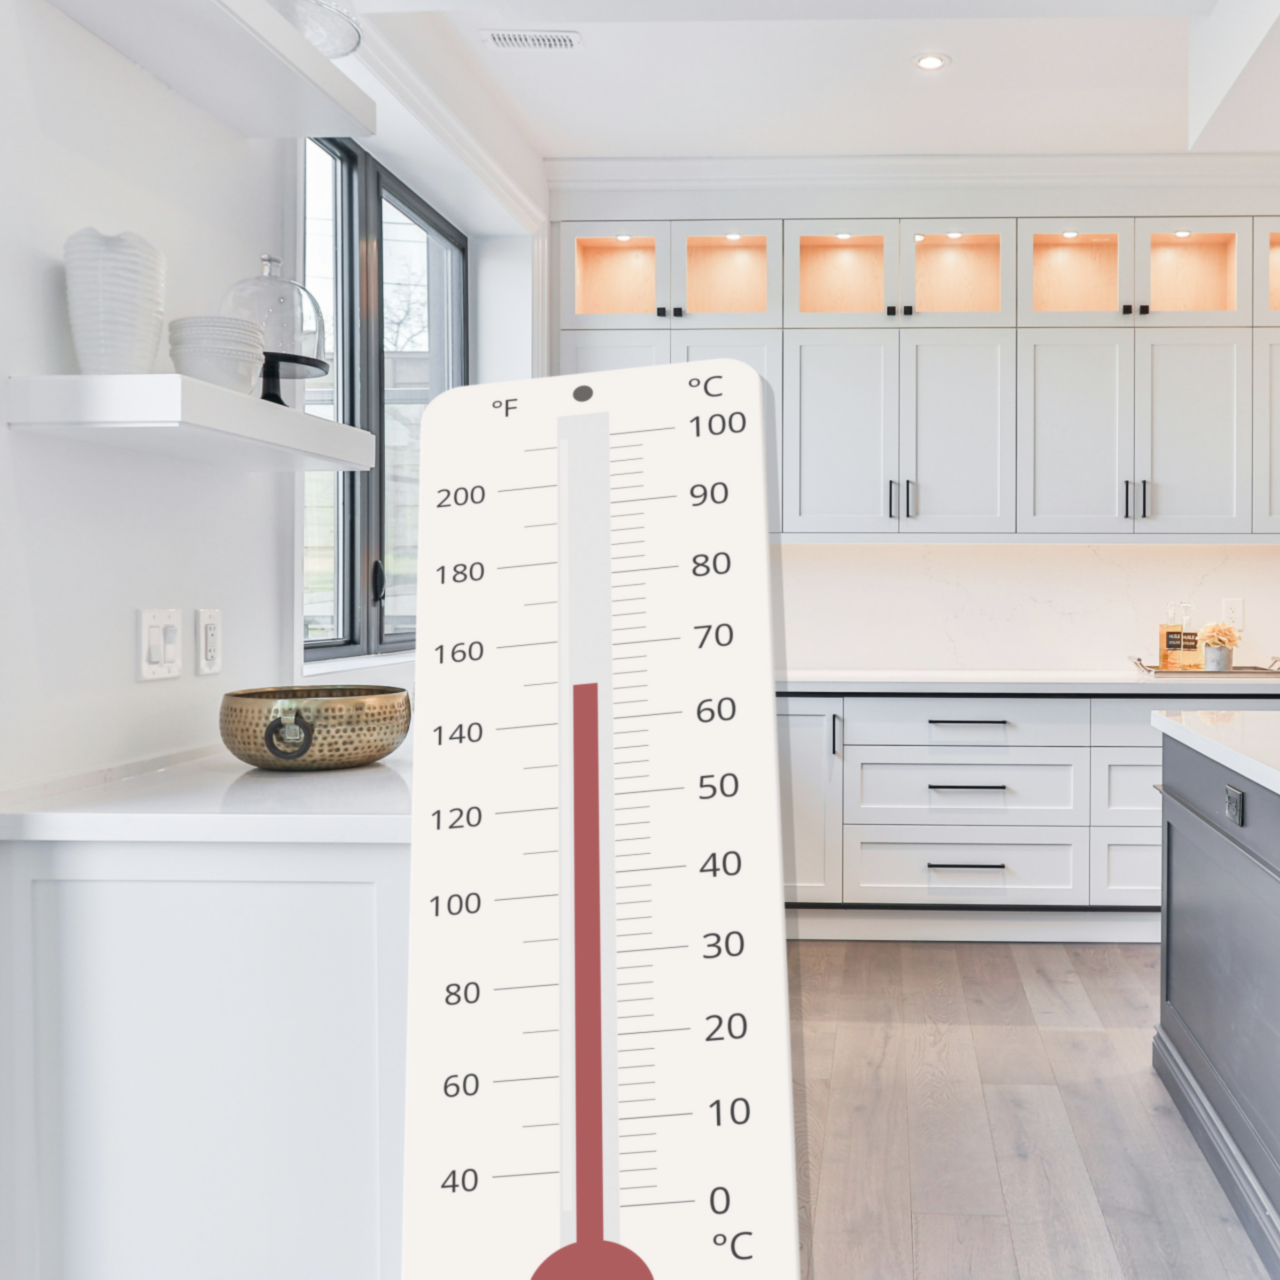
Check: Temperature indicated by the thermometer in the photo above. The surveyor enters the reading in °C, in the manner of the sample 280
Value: 65
